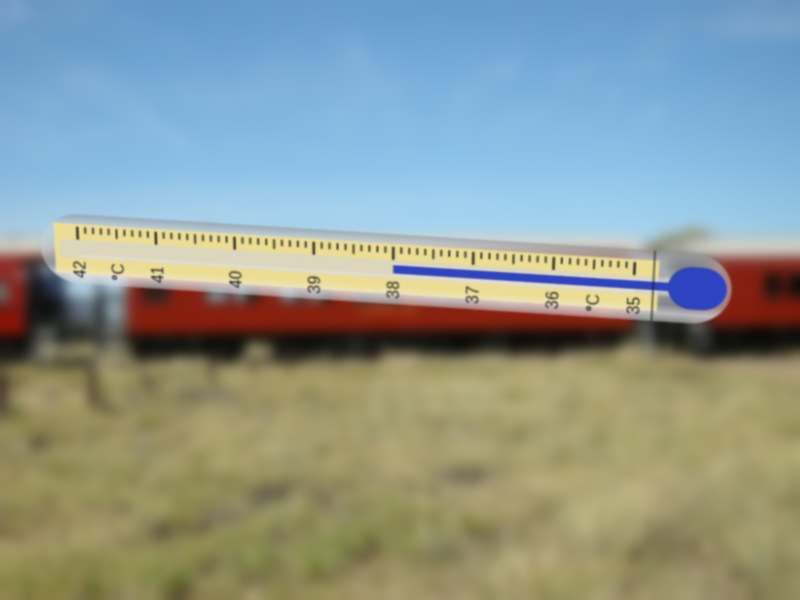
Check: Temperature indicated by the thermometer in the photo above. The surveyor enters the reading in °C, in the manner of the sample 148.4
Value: 38
